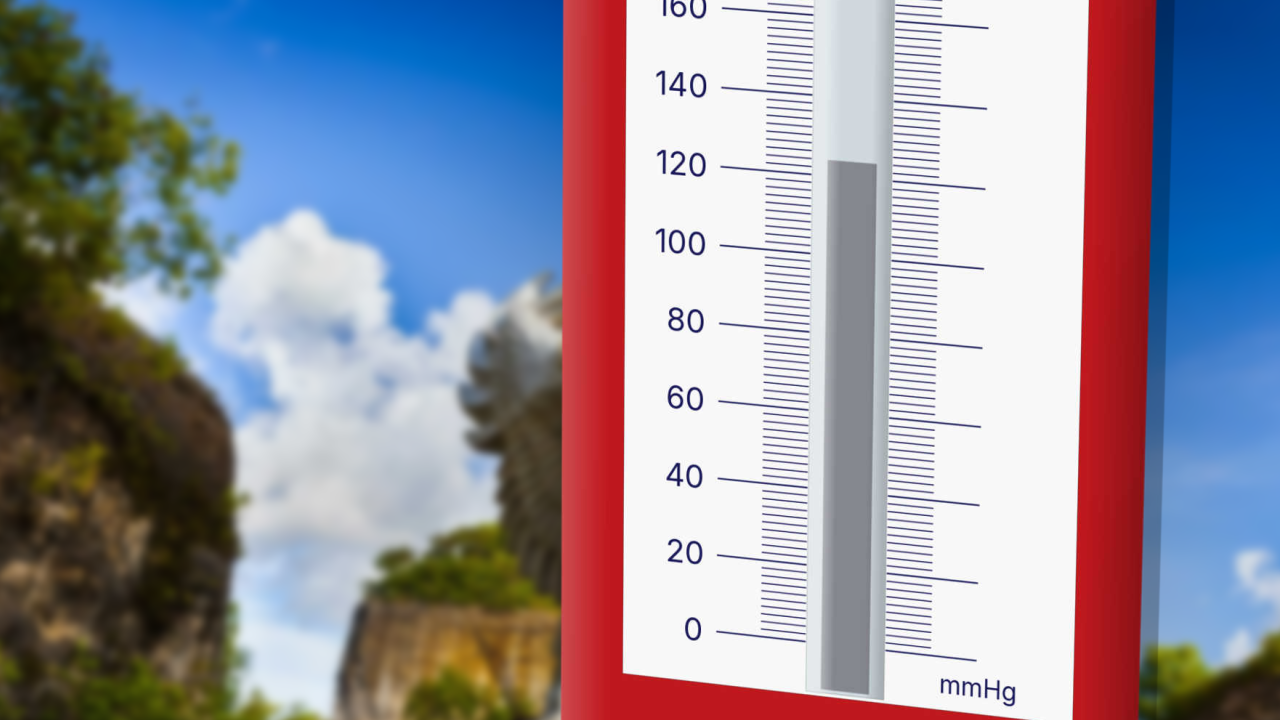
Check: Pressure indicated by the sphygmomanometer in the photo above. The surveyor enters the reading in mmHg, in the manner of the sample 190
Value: 124
